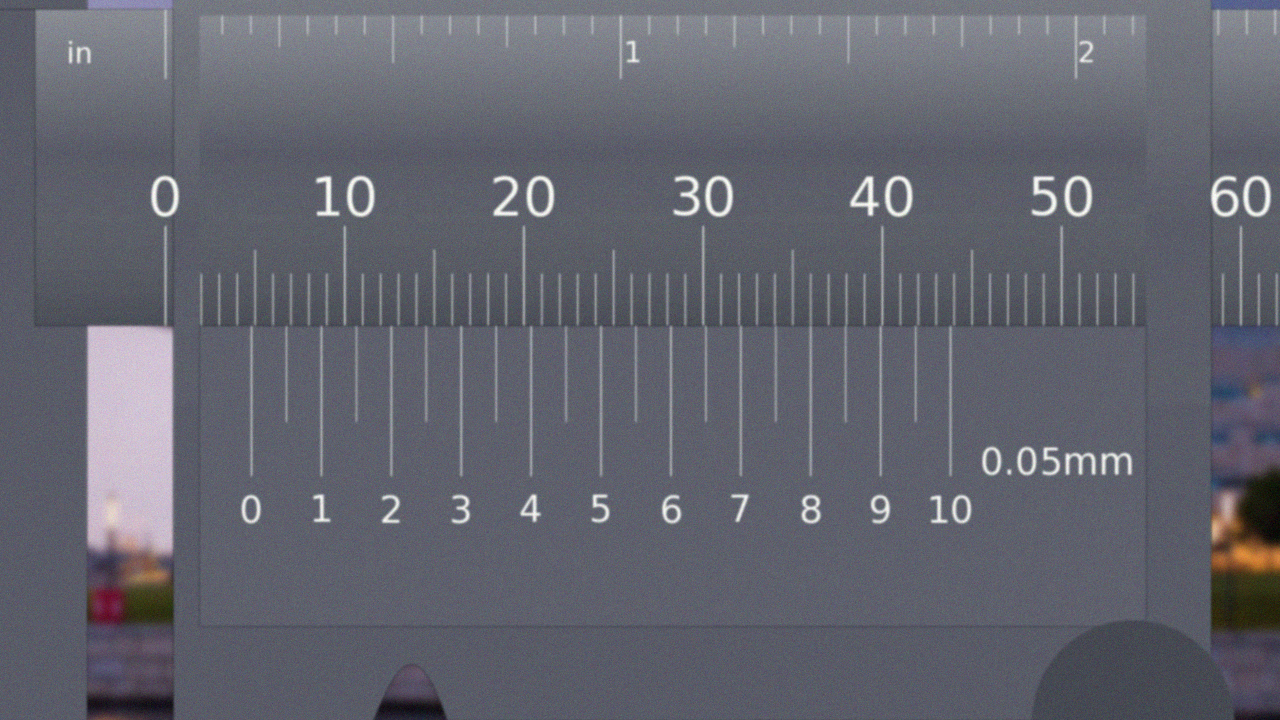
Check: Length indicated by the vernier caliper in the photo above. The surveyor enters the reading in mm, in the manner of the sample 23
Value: 4.8
